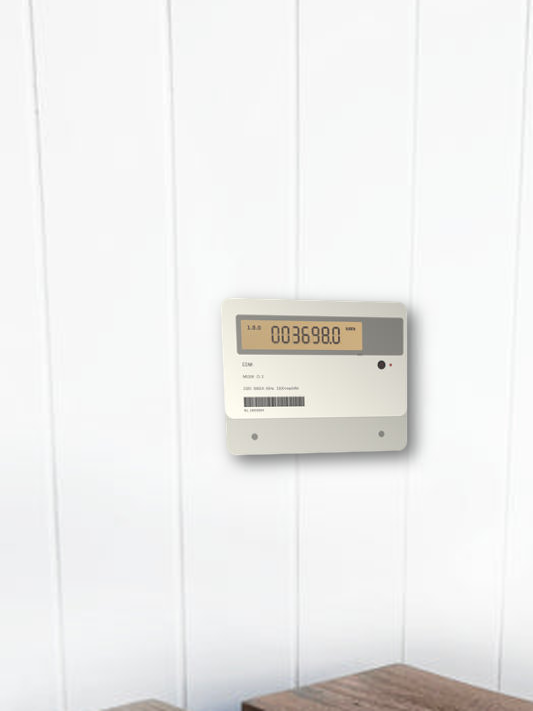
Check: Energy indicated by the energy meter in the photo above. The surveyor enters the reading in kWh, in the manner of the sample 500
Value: 3698.0
